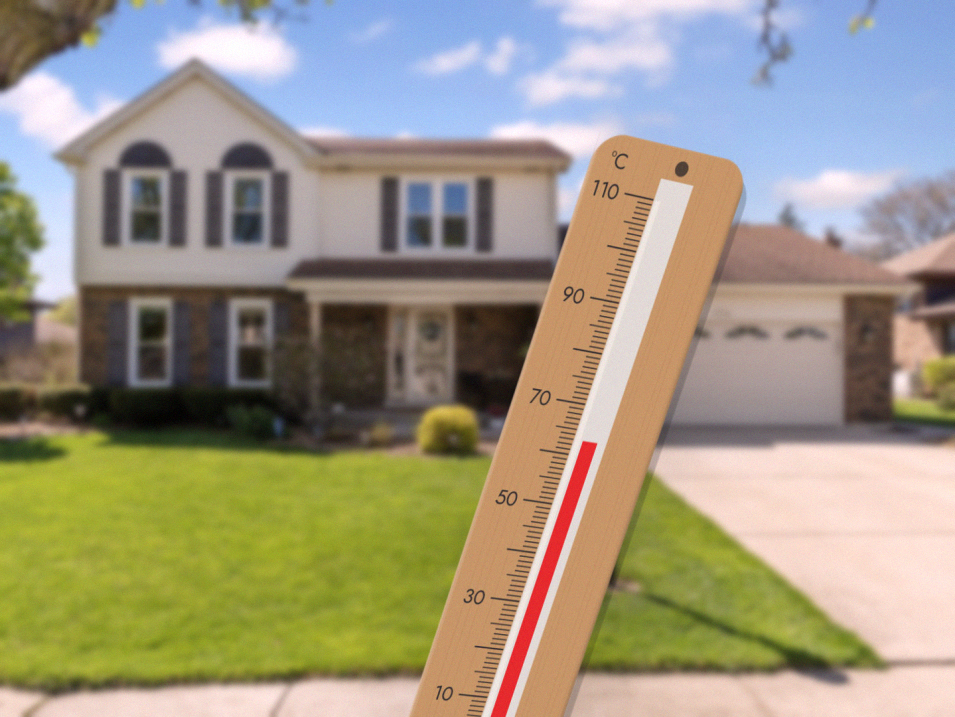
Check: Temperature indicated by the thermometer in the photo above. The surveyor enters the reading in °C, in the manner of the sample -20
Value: 63
